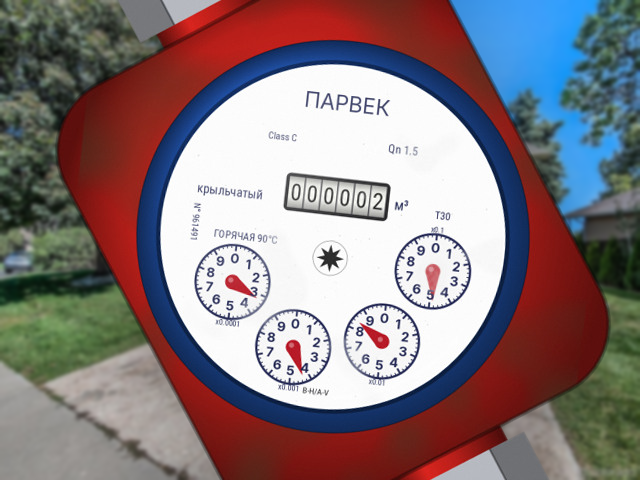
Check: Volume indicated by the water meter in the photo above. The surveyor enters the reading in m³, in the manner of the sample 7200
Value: 2.4843
